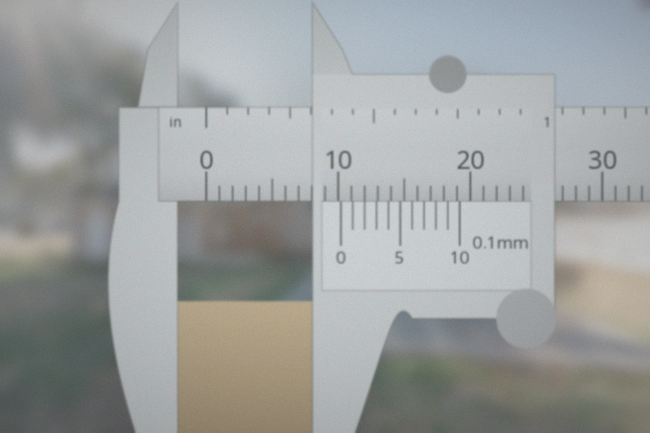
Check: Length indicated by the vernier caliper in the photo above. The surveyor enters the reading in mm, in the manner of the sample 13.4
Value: 10.2
